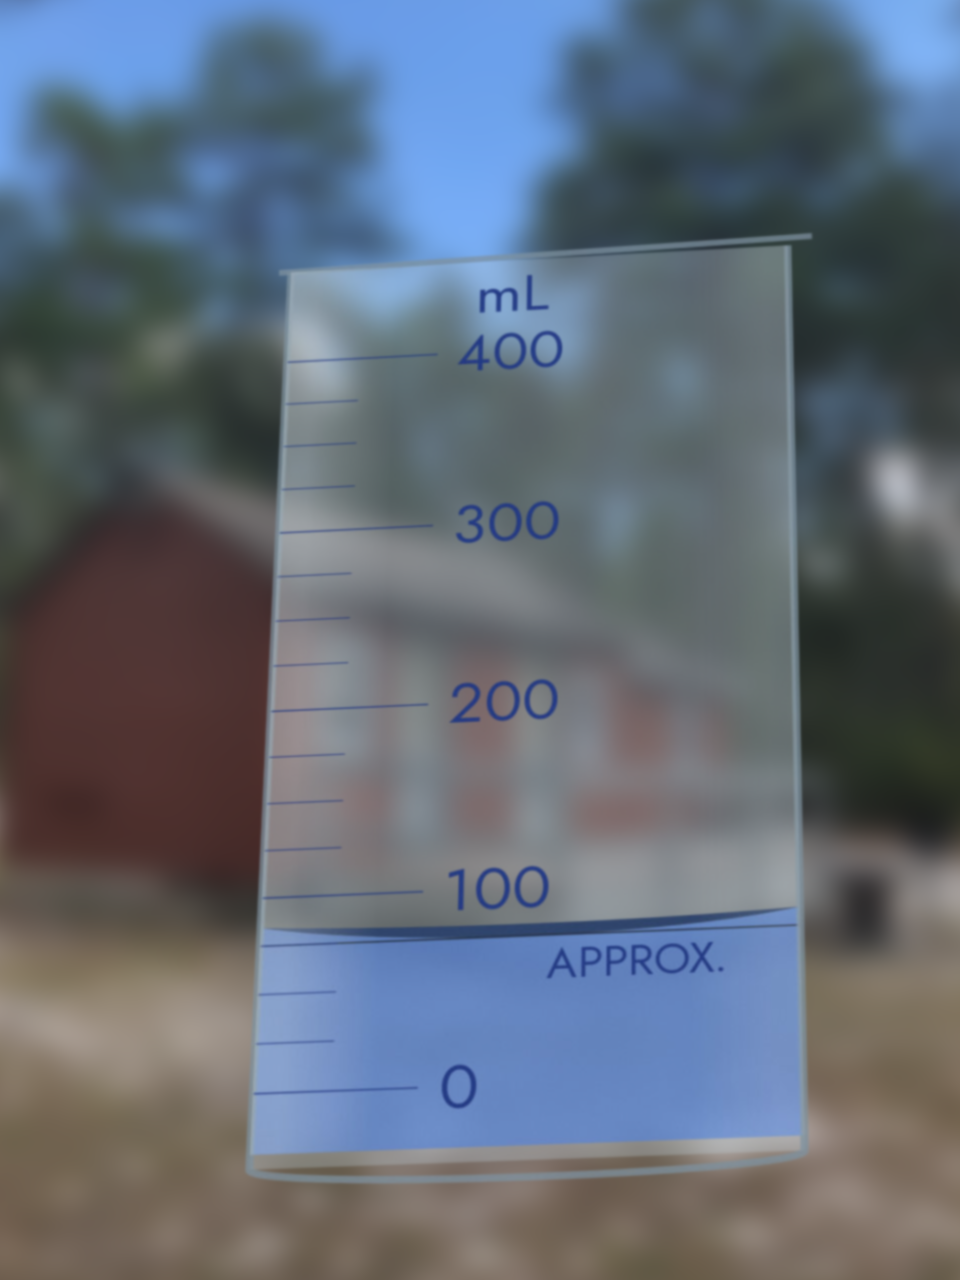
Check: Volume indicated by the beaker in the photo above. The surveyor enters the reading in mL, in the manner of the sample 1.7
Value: 75
